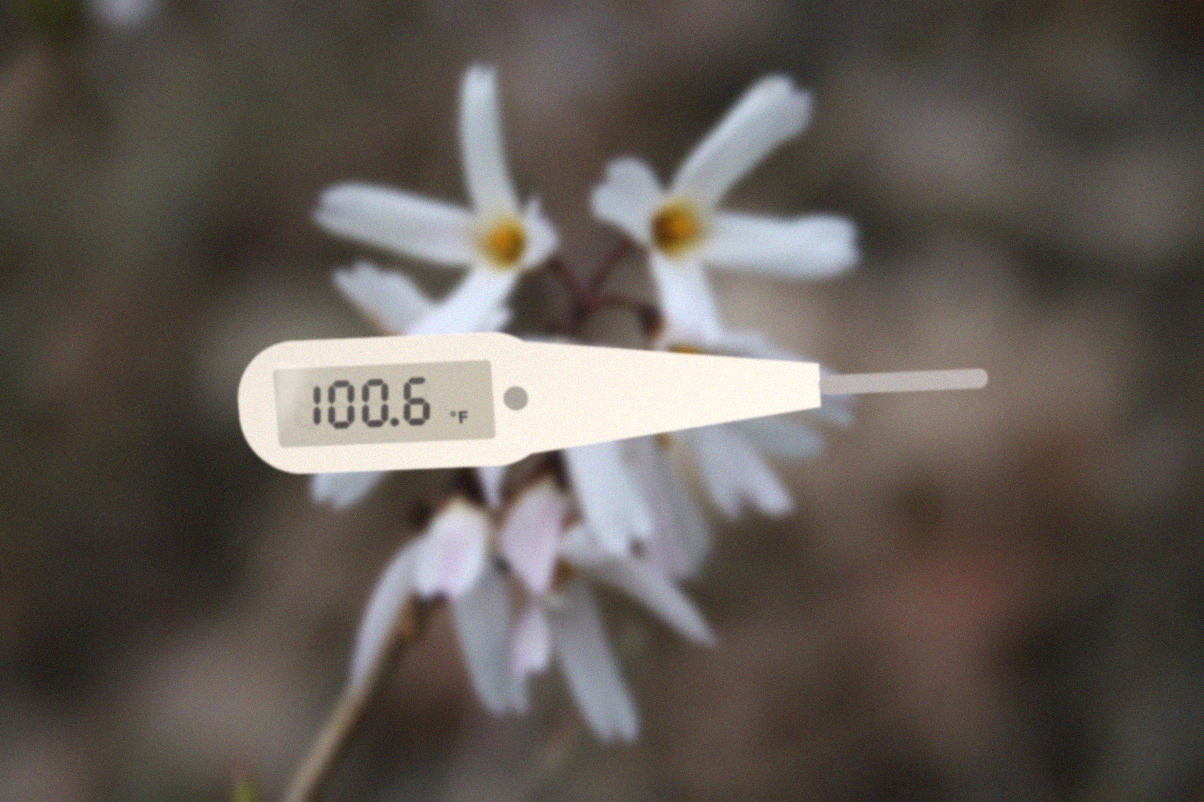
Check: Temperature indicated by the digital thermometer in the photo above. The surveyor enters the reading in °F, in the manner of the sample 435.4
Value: 100.6
